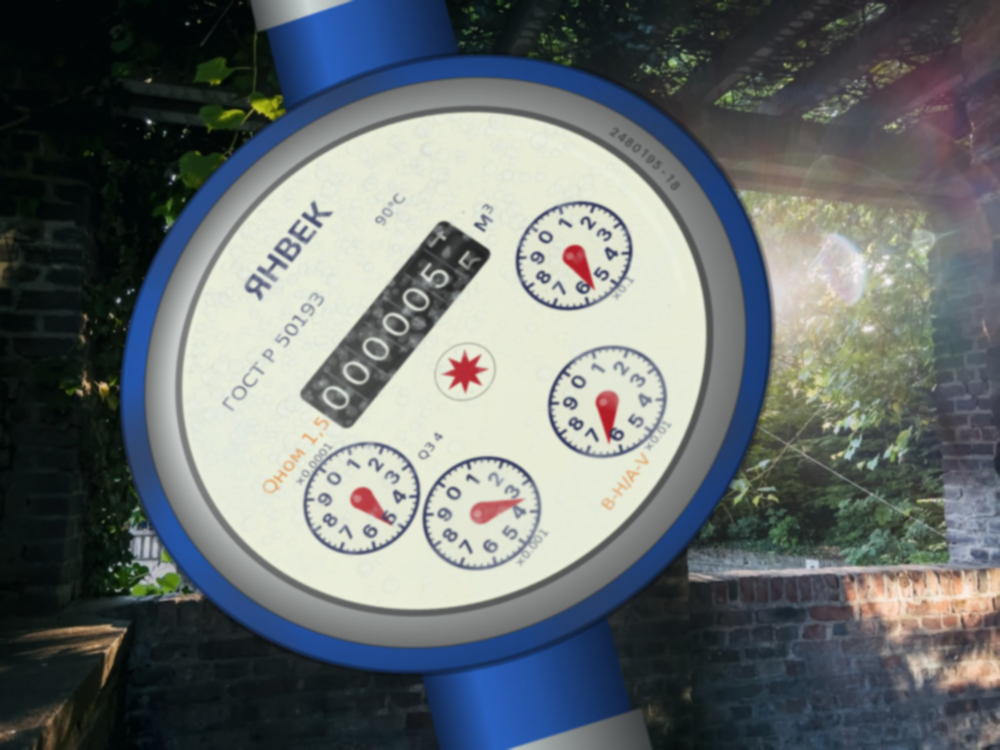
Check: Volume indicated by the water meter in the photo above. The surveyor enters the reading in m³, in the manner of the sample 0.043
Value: 54.5635
